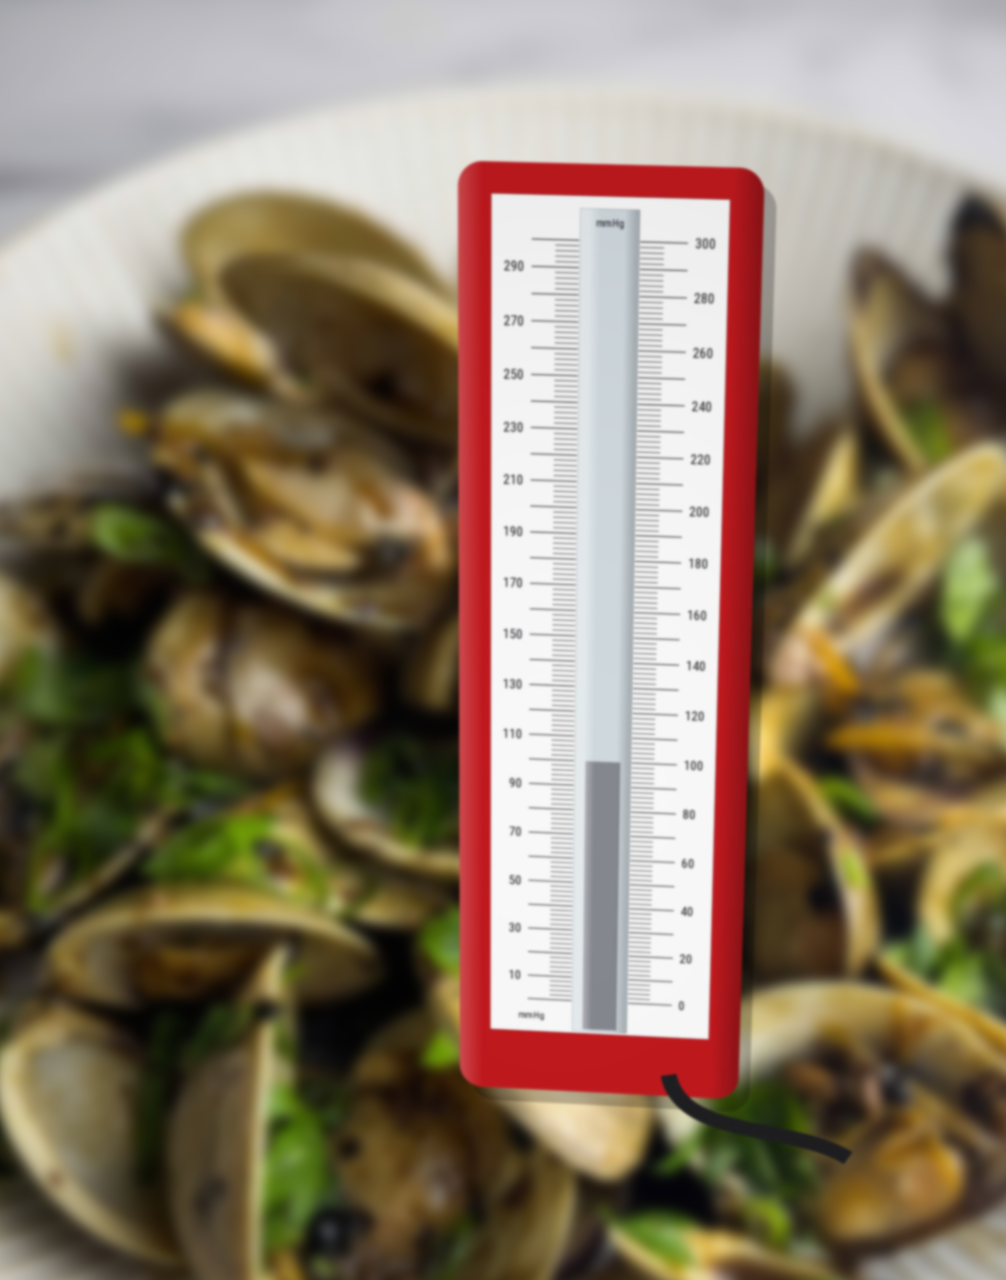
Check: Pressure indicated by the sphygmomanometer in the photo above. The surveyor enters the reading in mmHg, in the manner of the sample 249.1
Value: 100
